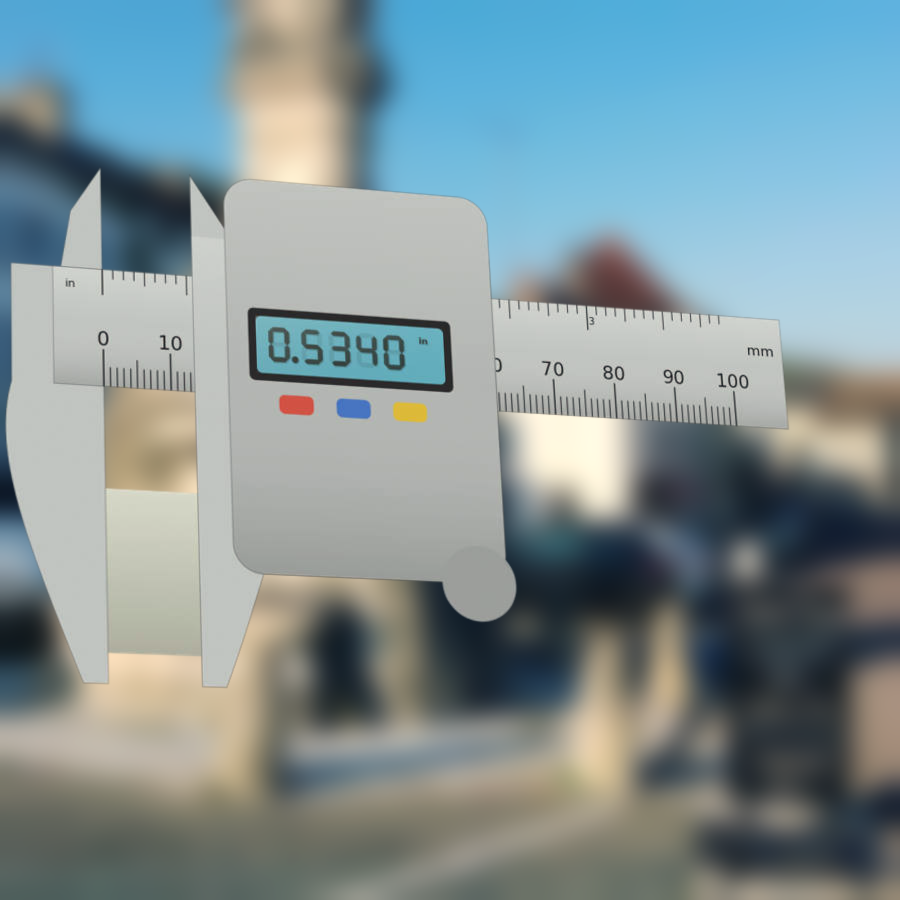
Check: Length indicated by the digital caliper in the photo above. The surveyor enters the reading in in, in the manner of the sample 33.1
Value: 0.5340
